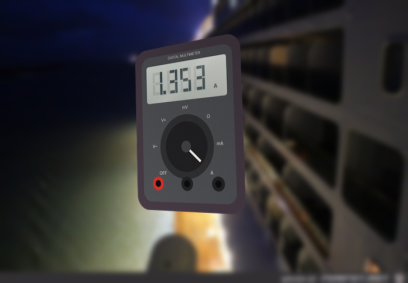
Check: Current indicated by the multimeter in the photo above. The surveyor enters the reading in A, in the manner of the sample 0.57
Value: 1.353
